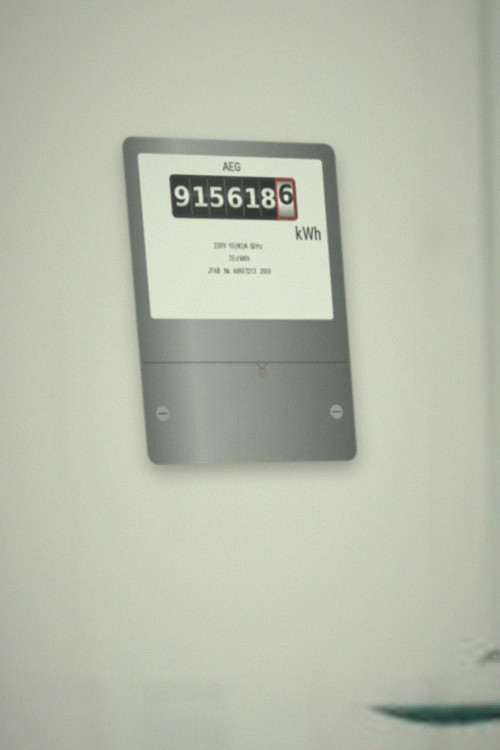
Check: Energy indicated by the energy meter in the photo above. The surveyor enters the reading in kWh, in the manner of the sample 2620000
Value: 915618.6
